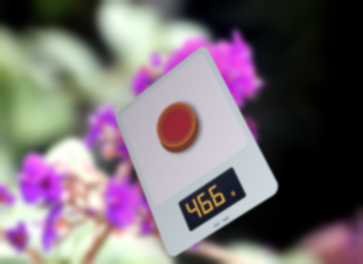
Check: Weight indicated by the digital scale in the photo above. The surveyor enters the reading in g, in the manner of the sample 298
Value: 466
